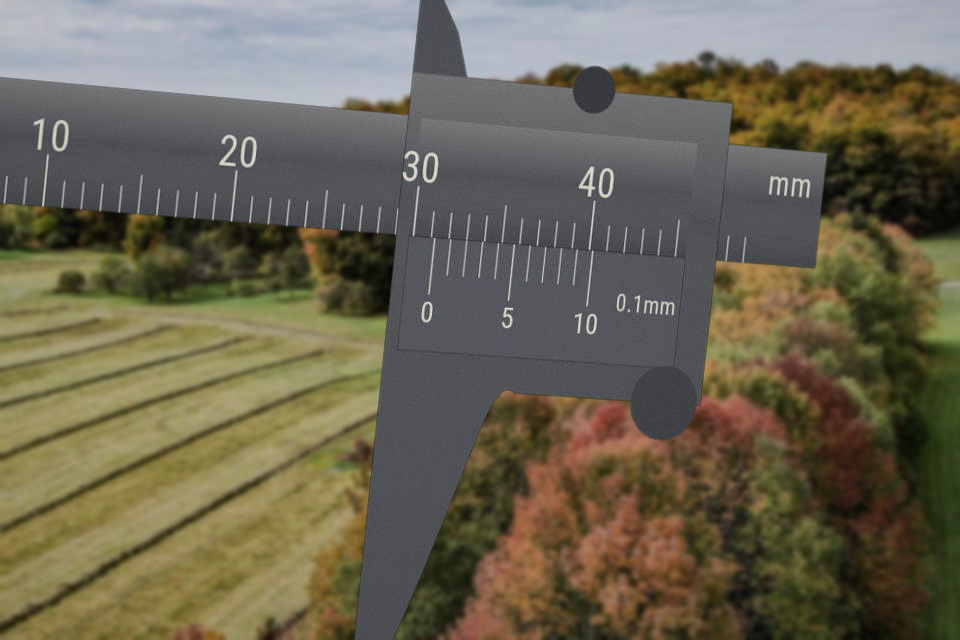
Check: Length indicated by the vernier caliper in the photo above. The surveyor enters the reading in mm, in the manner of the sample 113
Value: 31.2
